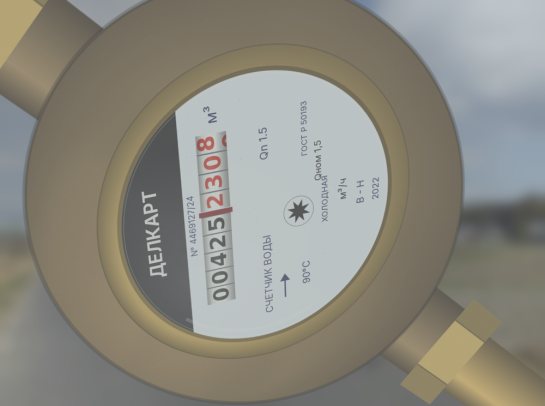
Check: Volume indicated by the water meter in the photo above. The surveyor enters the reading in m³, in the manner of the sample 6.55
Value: 425.2308
